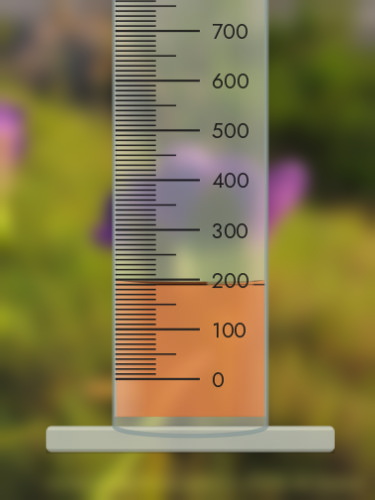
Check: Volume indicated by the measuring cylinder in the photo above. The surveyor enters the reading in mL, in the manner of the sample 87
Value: 190
